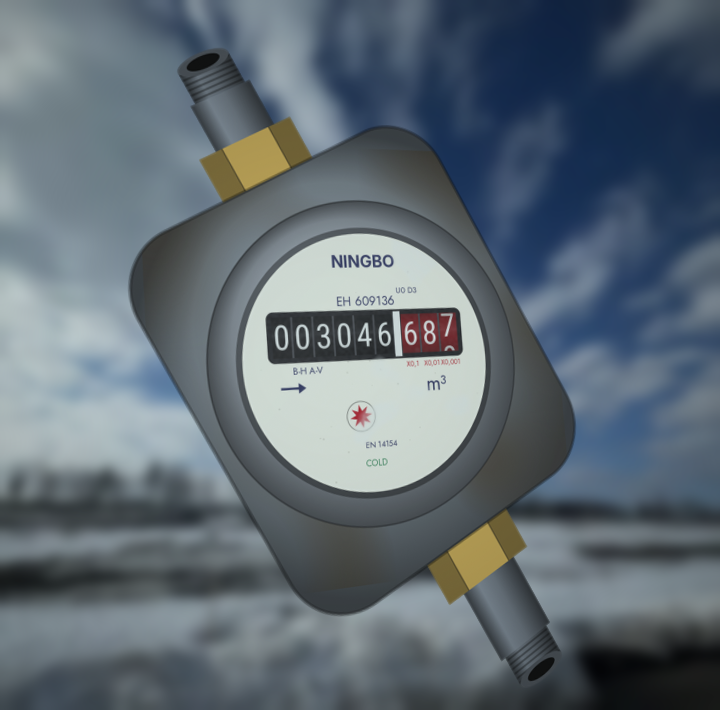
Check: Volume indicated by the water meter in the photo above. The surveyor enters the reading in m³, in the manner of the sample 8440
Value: 3046.687
